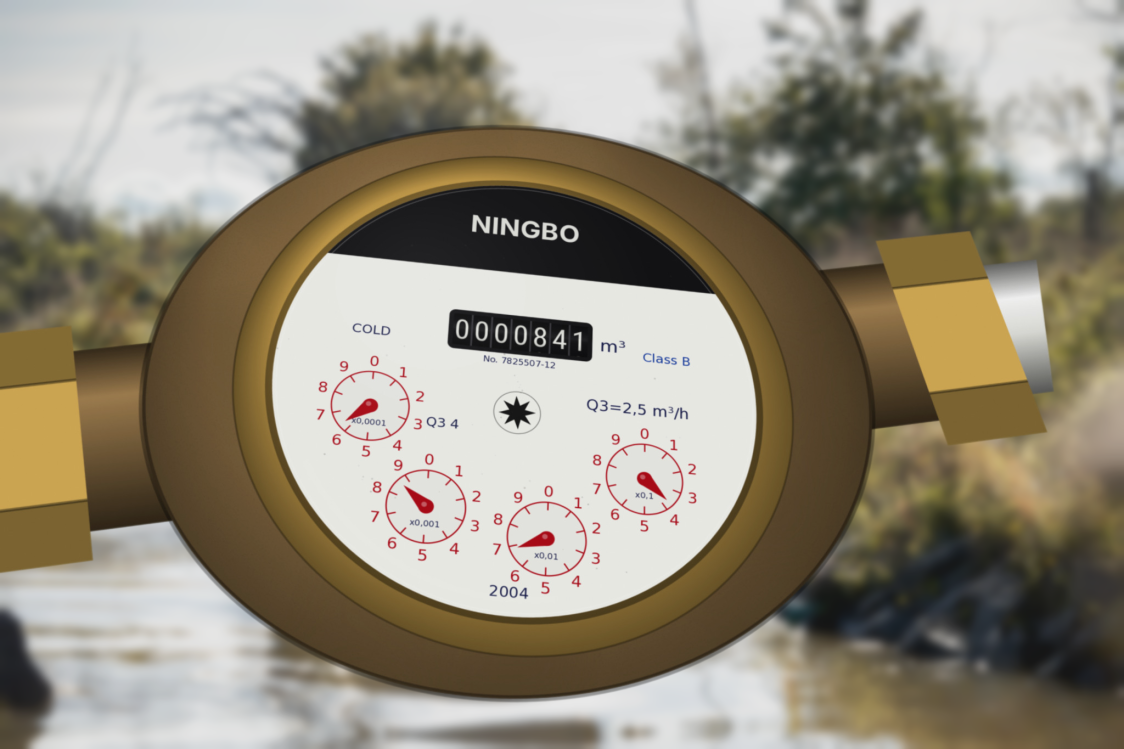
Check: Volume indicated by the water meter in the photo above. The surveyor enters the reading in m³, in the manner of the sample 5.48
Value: 841.3686
